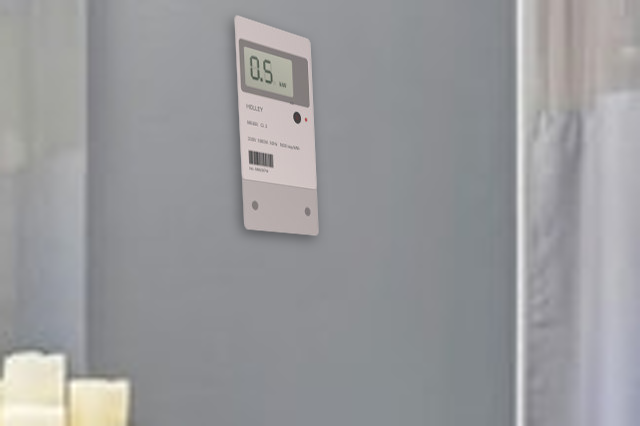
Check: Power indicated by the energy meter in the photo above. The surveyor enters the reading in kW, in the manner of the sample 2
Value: 0.5
